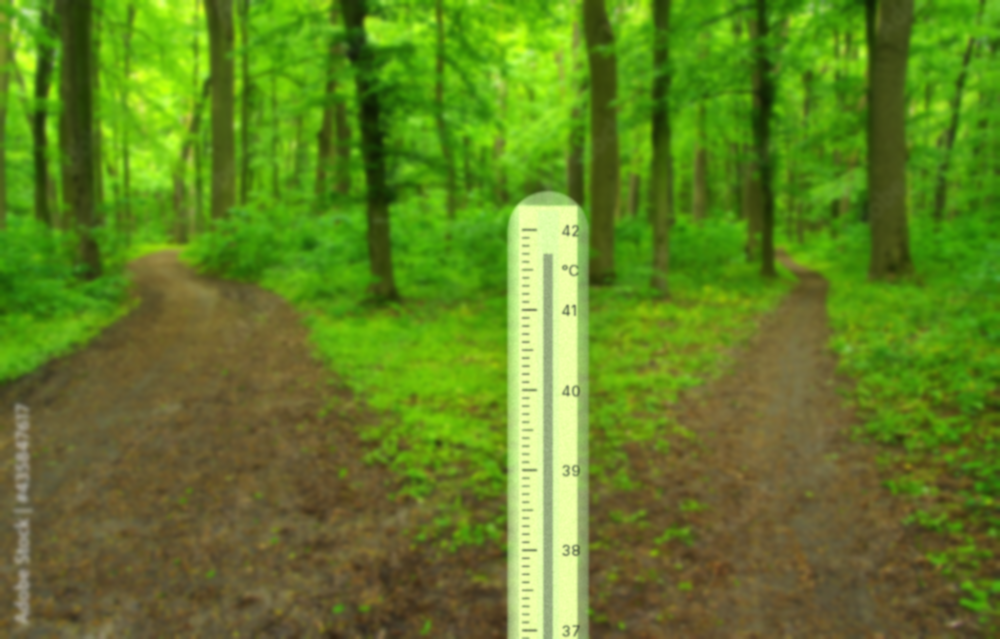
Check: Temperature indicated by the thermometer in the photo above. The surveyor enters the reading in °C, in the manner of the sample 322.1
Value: 41.7
